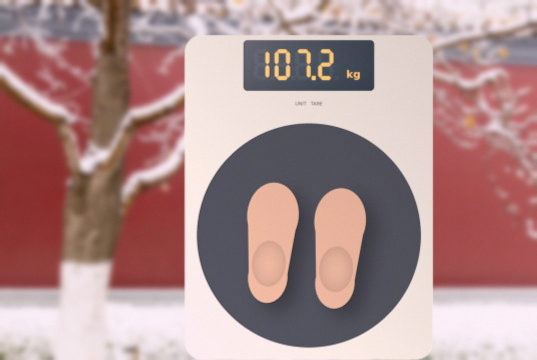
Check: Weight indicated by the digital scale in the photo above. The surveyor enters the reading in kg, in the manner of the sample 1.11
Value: 107.2
